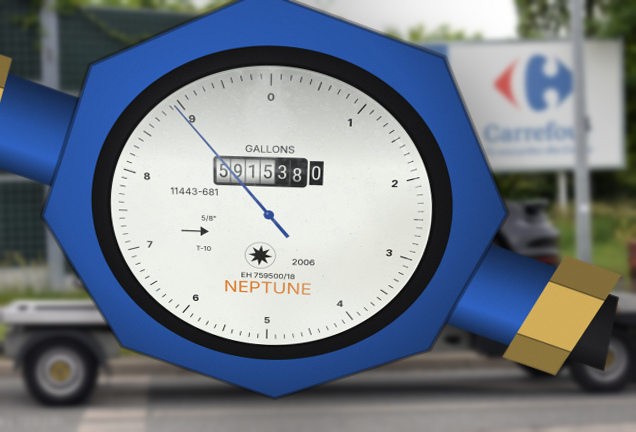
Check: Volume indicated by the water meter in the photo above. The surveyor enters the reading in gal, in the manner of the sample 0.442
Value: 5915378.9
